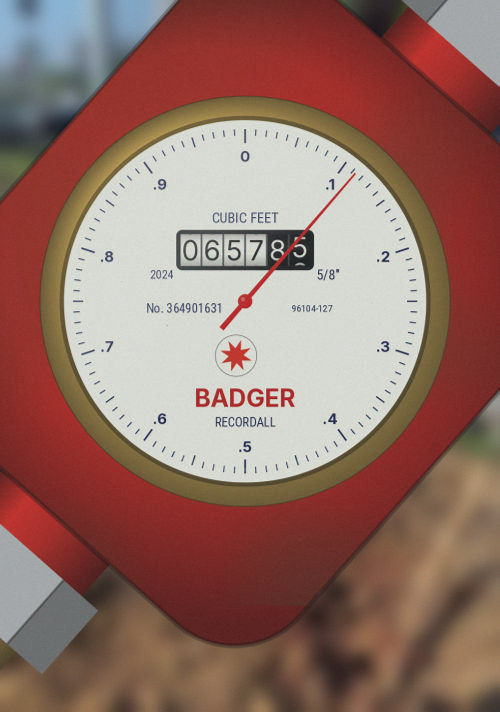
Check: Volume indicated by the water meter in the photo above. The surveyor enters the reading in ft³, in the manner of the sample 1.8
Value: 65785.11
